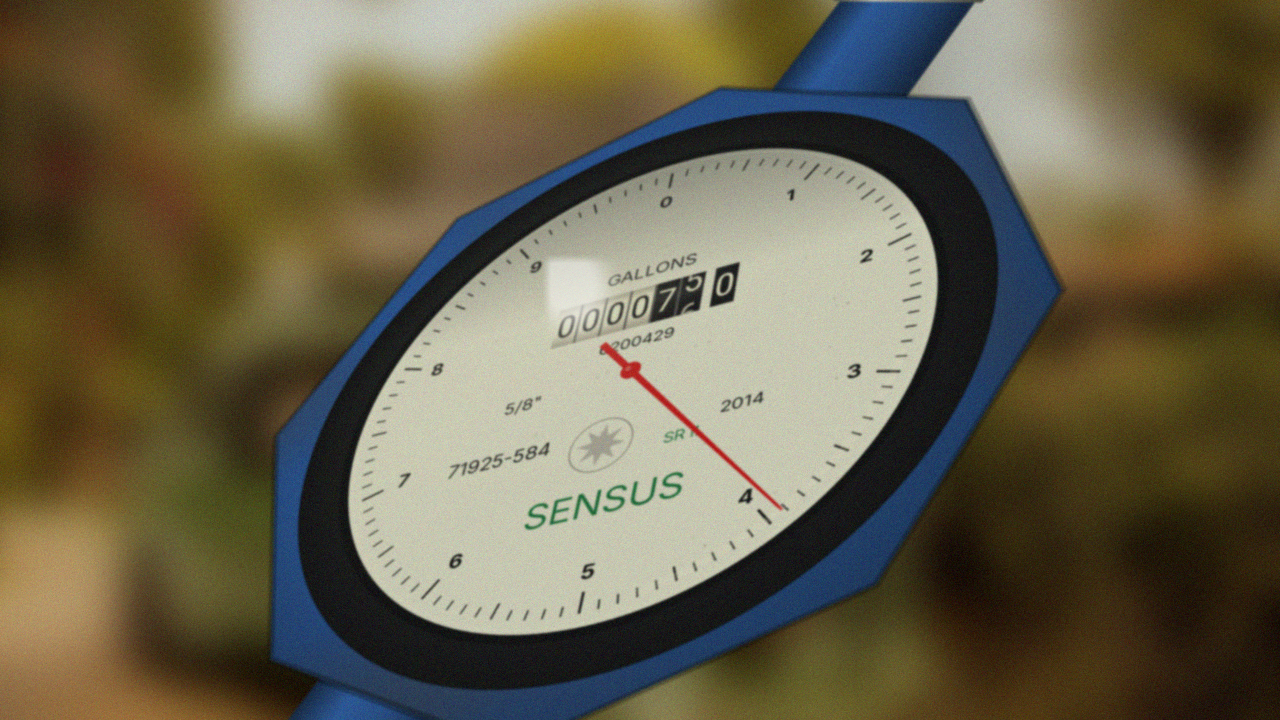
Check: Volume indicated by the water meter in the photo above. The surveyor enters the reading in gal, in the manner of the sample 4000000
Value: 753.9
